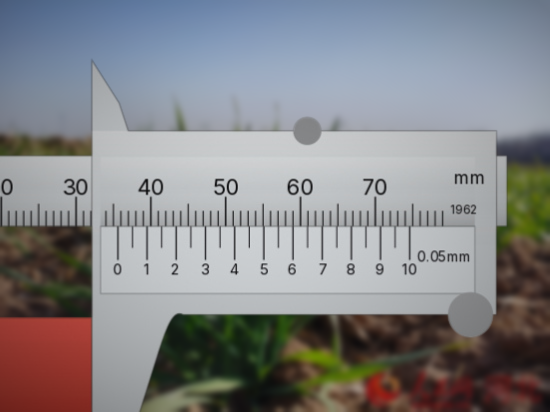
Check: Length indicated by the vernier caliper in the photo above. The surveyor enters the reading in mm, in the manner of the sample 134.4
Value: 35.6
